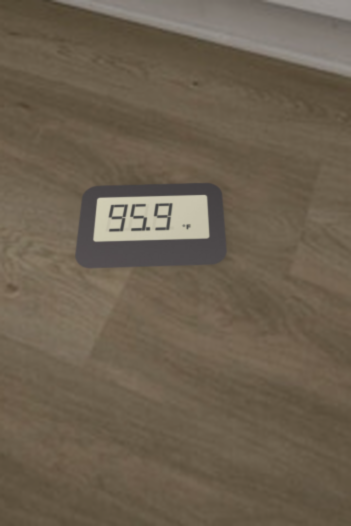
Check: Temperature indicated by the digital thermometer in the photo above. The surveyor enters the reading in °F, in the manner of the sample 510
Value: 95.9
